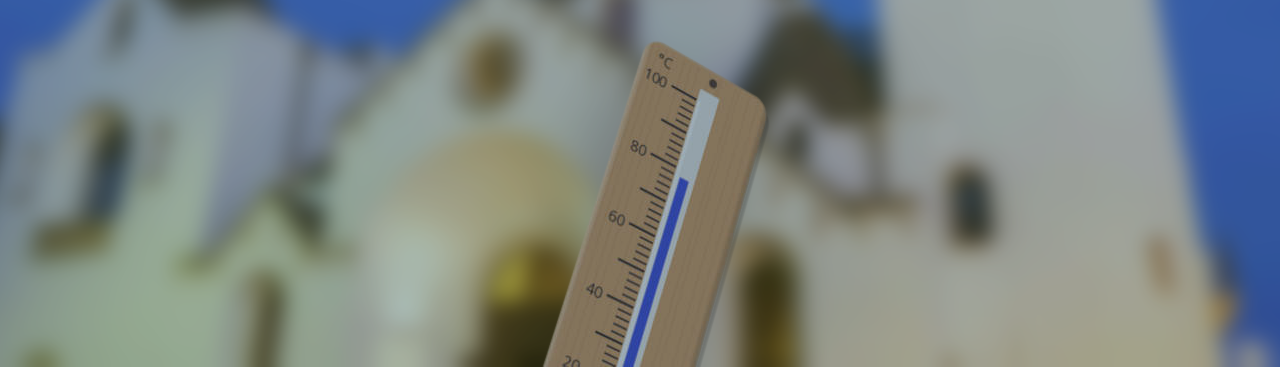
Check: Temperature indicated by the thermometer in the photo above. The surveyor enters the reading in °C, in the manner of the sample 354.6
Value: 78
